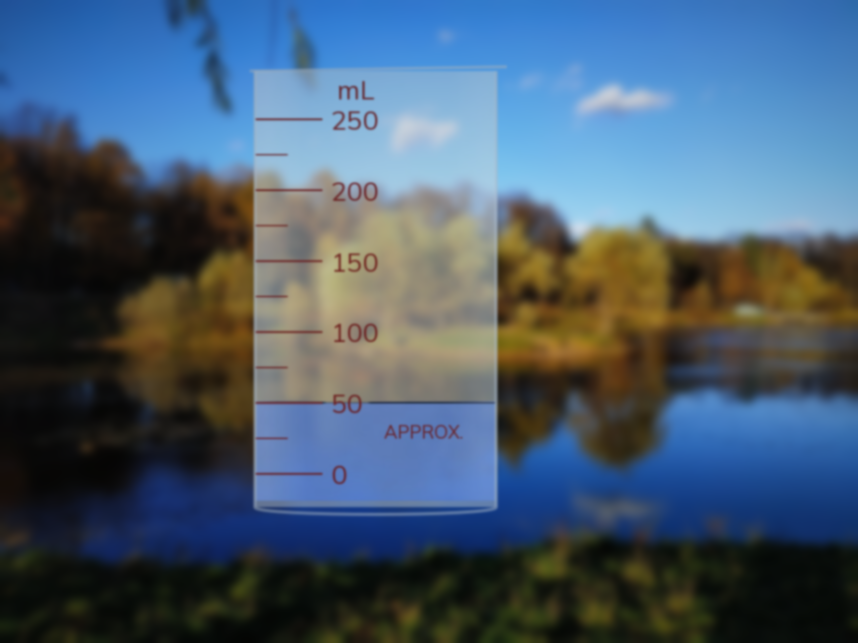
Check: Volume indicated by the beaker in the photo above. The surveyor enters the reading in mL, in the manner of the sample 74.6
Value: 50
